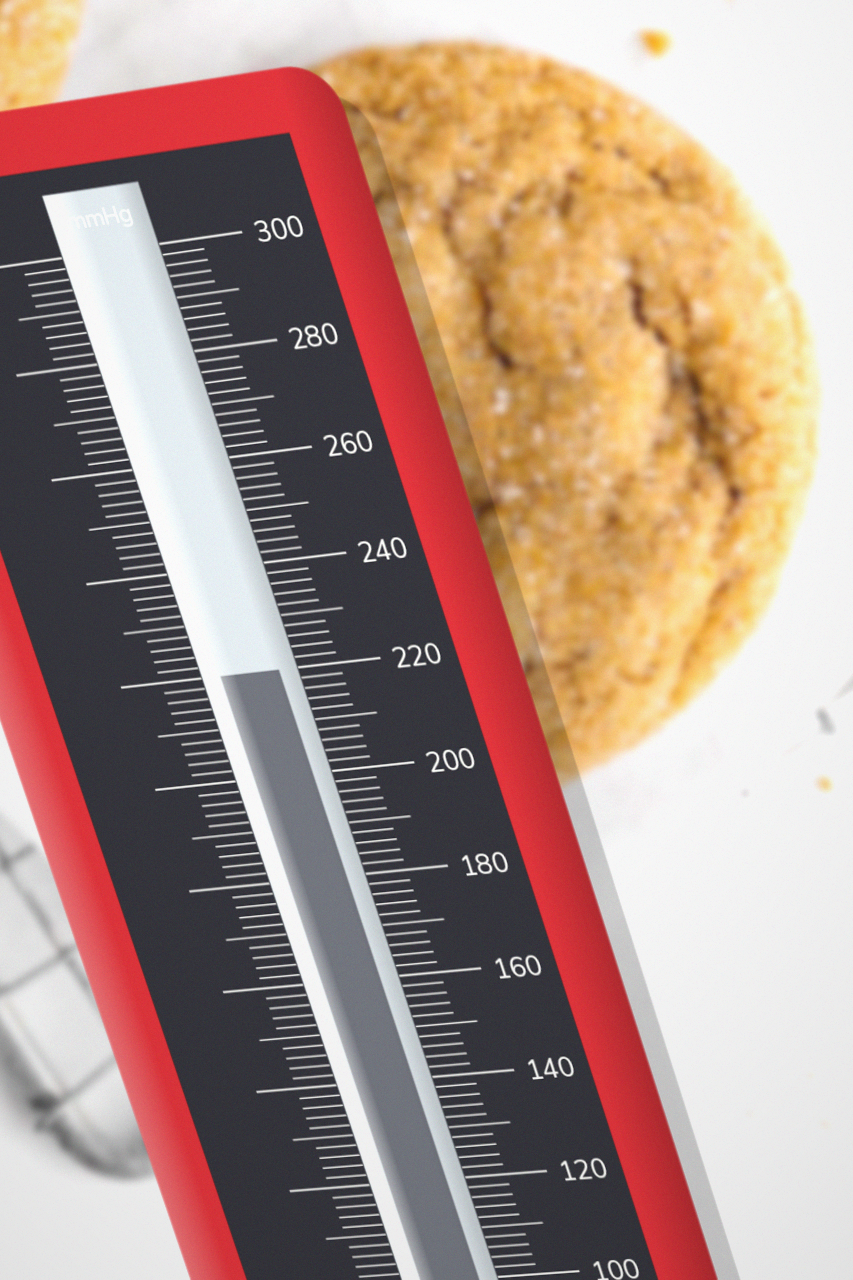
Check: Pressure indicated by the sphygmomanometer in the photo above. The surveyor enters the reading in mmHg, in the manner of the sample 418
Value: 220
